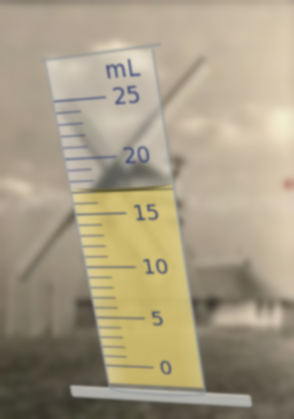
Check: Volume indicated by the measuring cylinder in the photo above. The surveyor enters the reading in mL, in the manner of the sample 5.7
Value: 17
